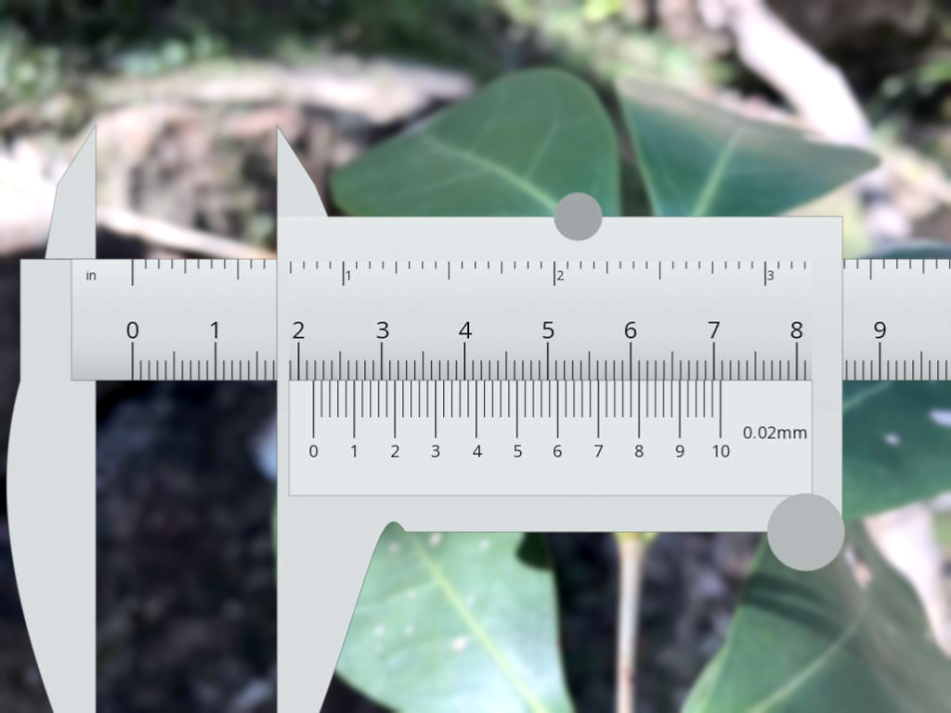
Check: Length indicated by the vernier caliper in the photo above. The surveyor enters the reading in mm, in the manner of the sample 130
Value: 21.8
